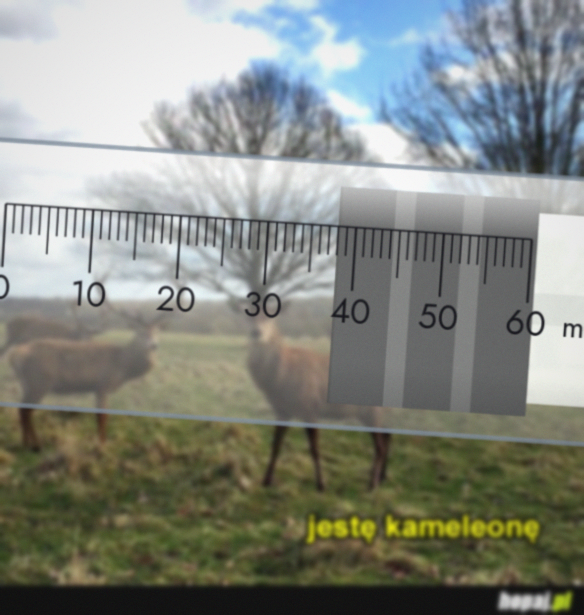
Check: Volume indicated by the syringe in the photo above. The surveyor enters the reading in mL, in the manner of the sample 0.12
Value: 38
